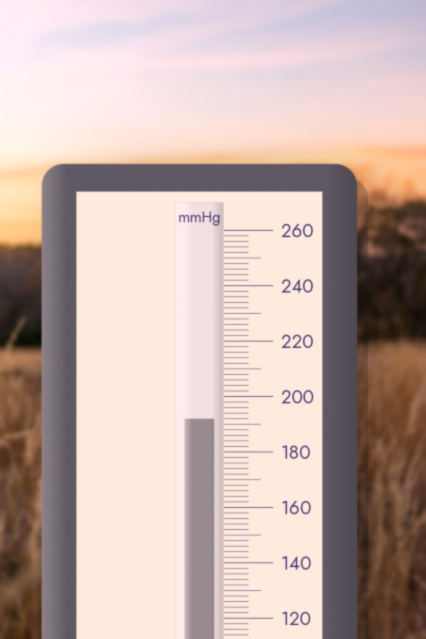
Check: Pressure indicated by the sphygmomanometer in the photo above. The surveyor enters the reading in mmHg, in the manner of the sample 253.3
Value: 192
